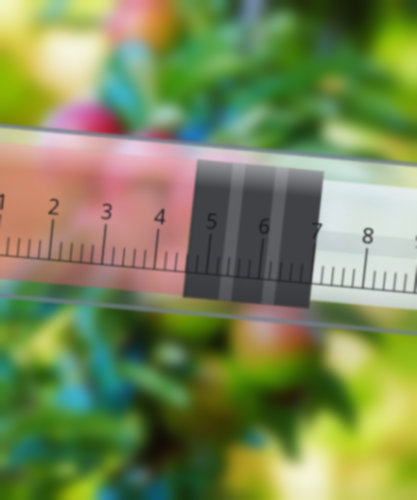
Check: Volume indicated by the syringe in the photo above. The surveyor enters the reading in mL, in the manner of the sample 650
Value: 4.6
